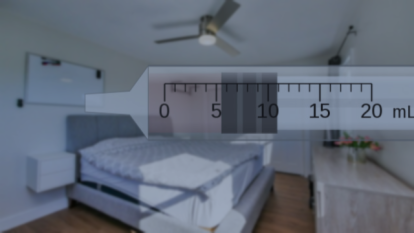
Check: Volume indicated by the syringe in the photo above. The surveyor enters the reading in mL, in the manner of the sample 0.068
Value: 5.5
